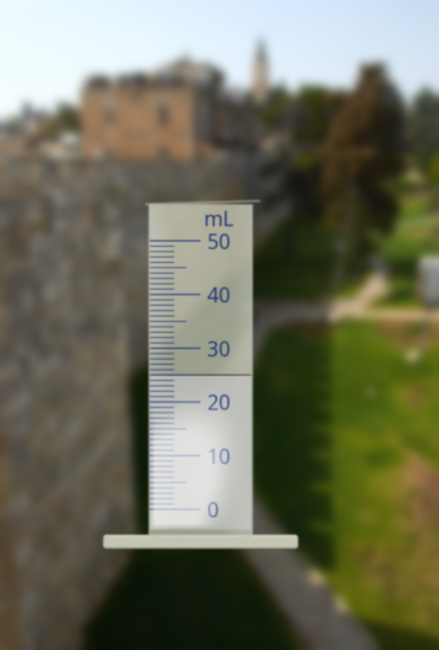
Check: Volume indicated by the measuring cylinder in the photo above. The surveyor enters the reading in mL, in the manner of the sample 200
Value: 25
